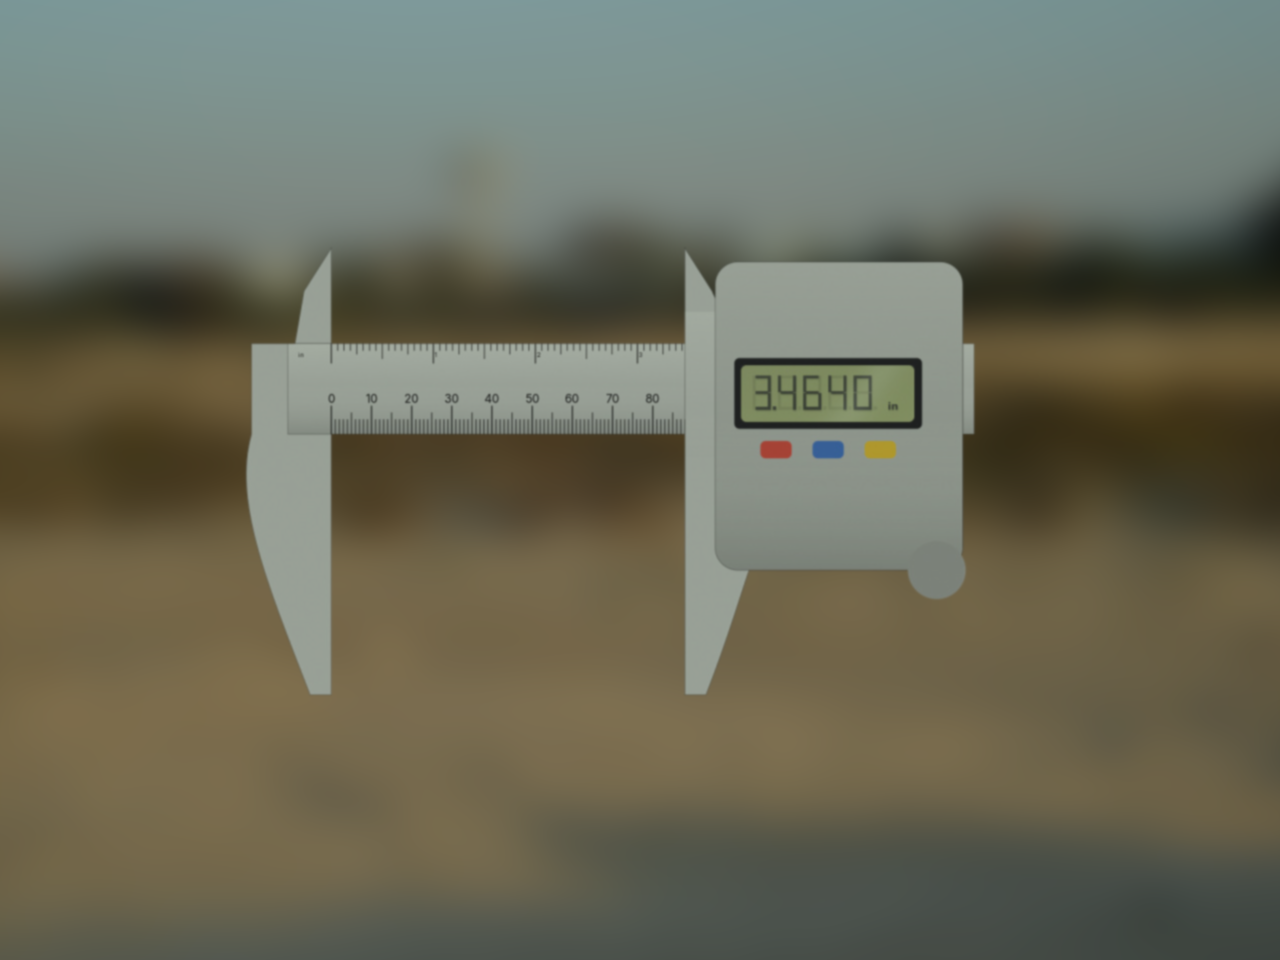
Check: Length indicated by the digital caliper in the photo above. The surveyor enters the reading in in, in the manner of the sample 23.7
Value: 3.4640
